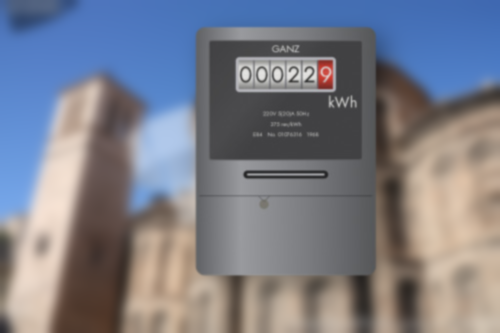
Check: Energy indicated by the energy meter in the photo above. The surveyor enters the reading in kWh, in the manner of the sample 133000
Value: 22.9
